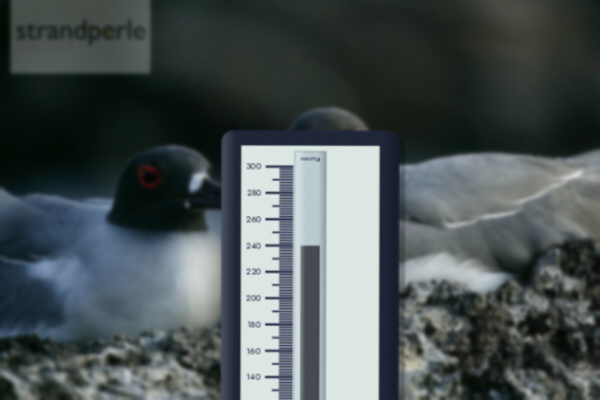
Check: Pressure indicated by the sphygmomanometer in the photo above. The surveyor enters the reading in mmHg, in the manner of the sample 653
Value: 240
